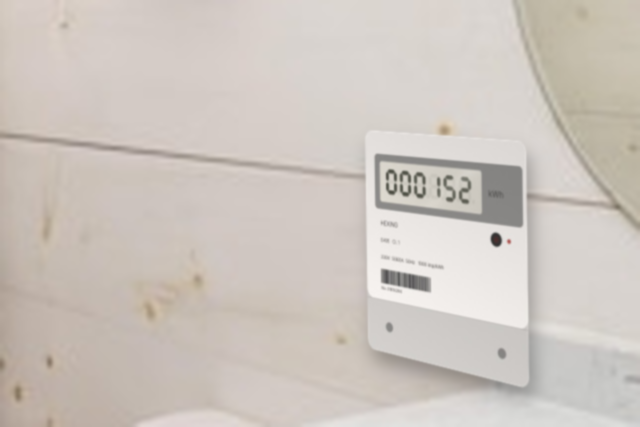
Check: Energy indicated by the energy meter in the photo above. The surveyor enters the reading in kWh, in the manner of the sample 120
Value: 152
